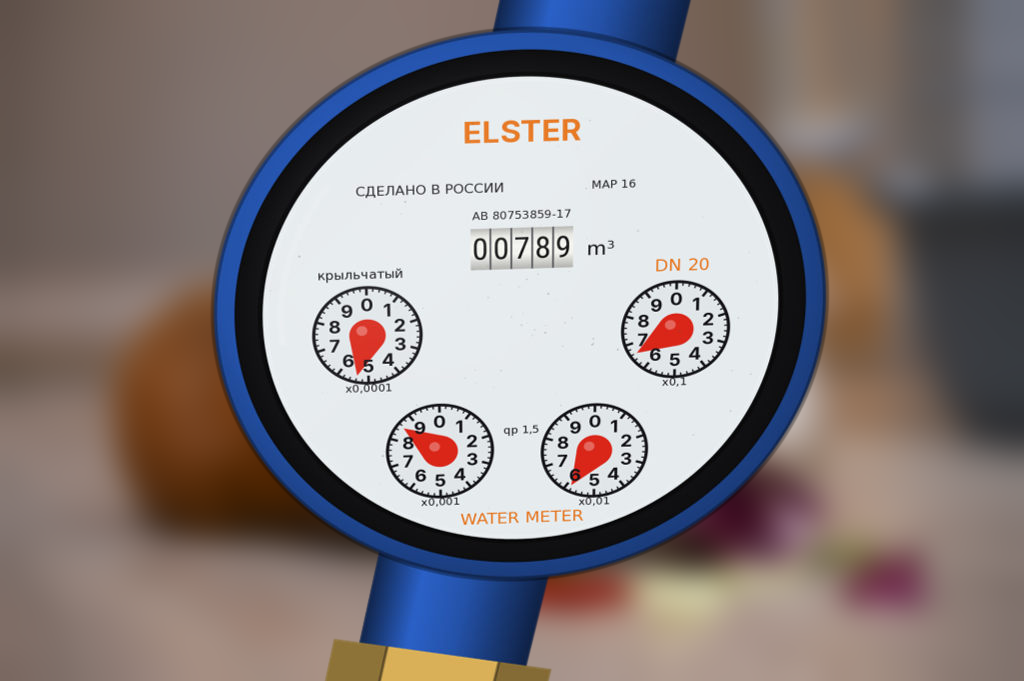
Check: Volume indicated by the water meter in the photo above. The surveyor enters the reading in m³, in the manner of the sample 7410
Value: 789.6585
